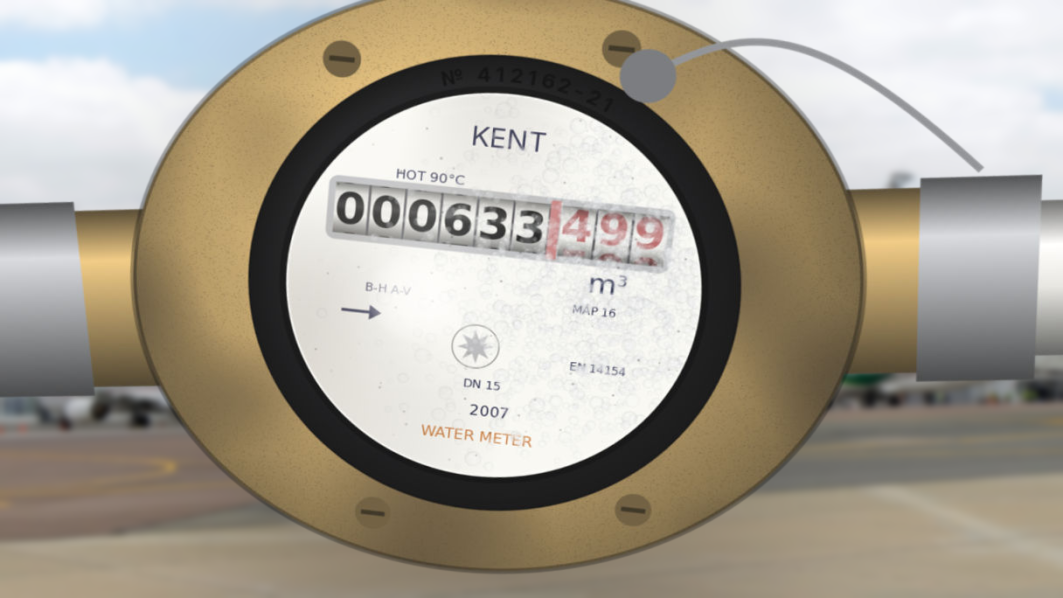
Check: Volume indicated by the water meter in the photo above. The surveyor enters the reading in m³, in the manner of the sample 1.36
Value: 633.499
